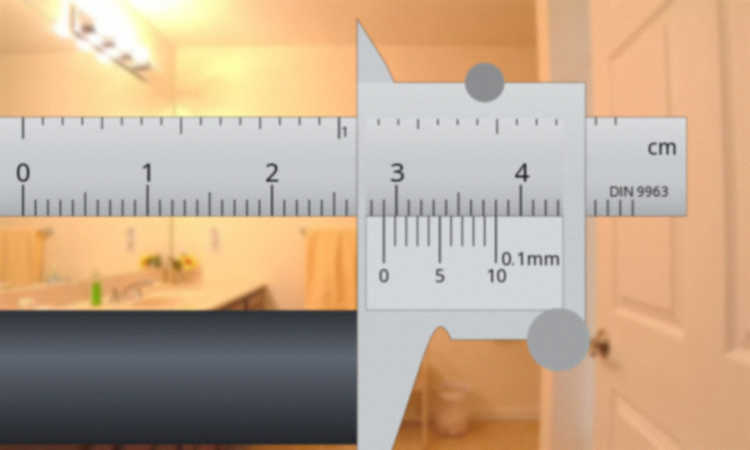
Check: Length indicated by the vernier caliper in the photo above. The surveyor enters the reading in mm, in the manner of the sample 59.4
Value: 29.0
